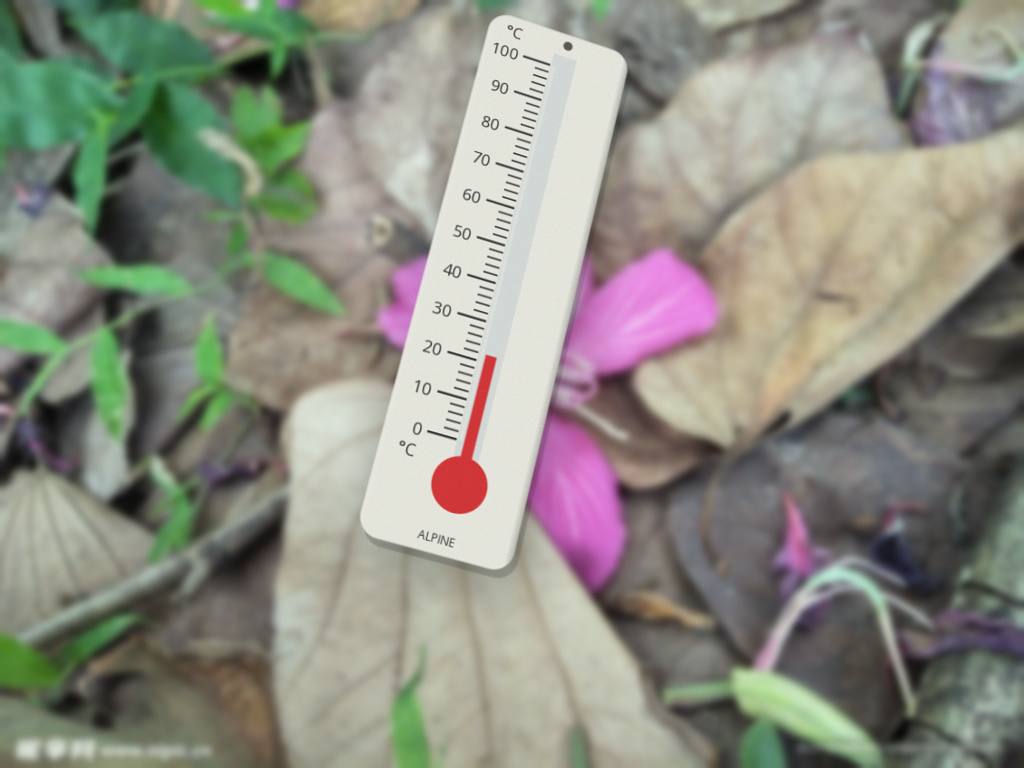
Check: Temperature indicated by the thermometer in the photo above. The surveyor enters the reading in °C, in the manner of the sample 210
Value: 22
